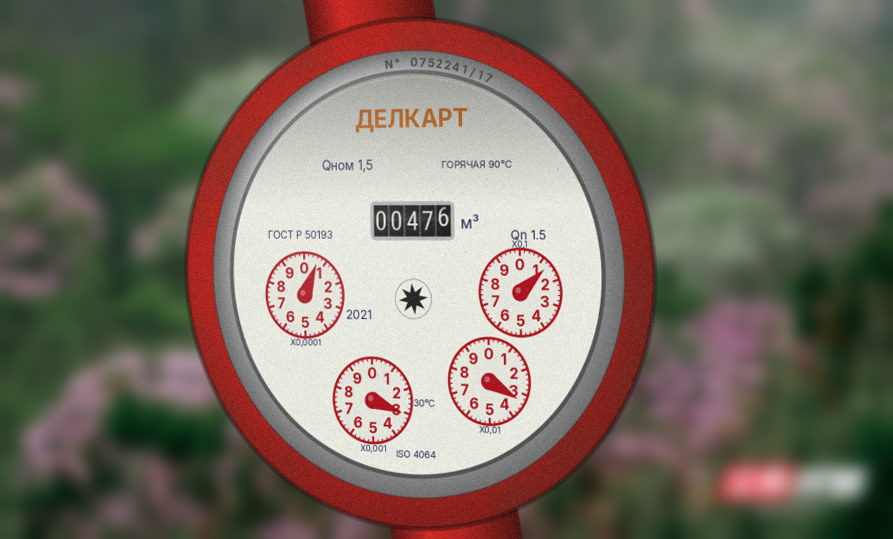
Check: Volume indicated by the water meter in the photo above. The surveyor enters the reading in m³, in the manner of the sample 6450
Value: 476.1330
